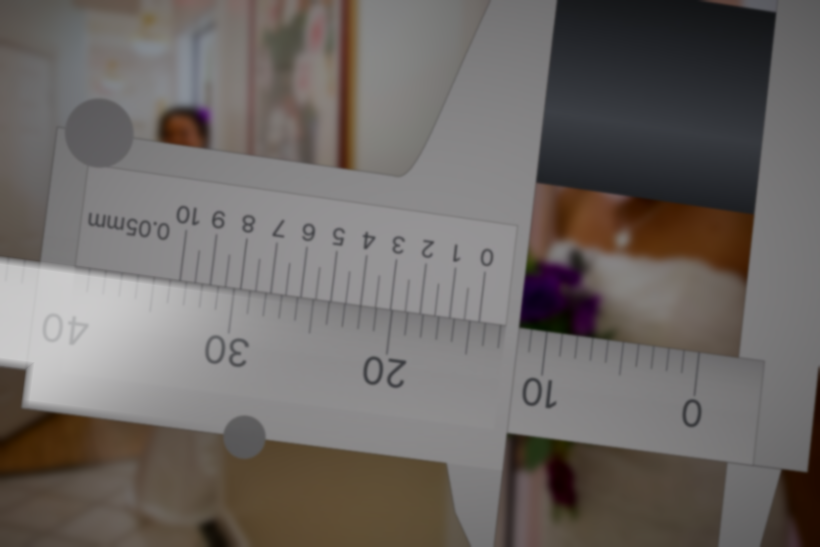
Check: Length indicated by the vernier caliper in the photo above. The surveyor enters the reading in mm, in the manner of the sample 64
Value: 14.4
